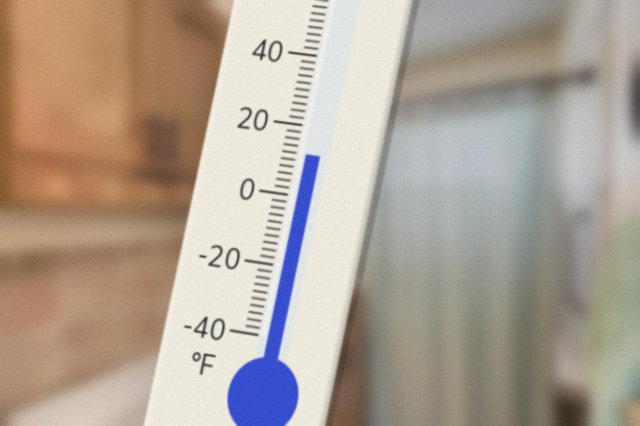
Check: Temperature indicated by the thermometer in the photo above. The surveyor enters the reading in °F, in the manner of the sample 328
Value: 12
